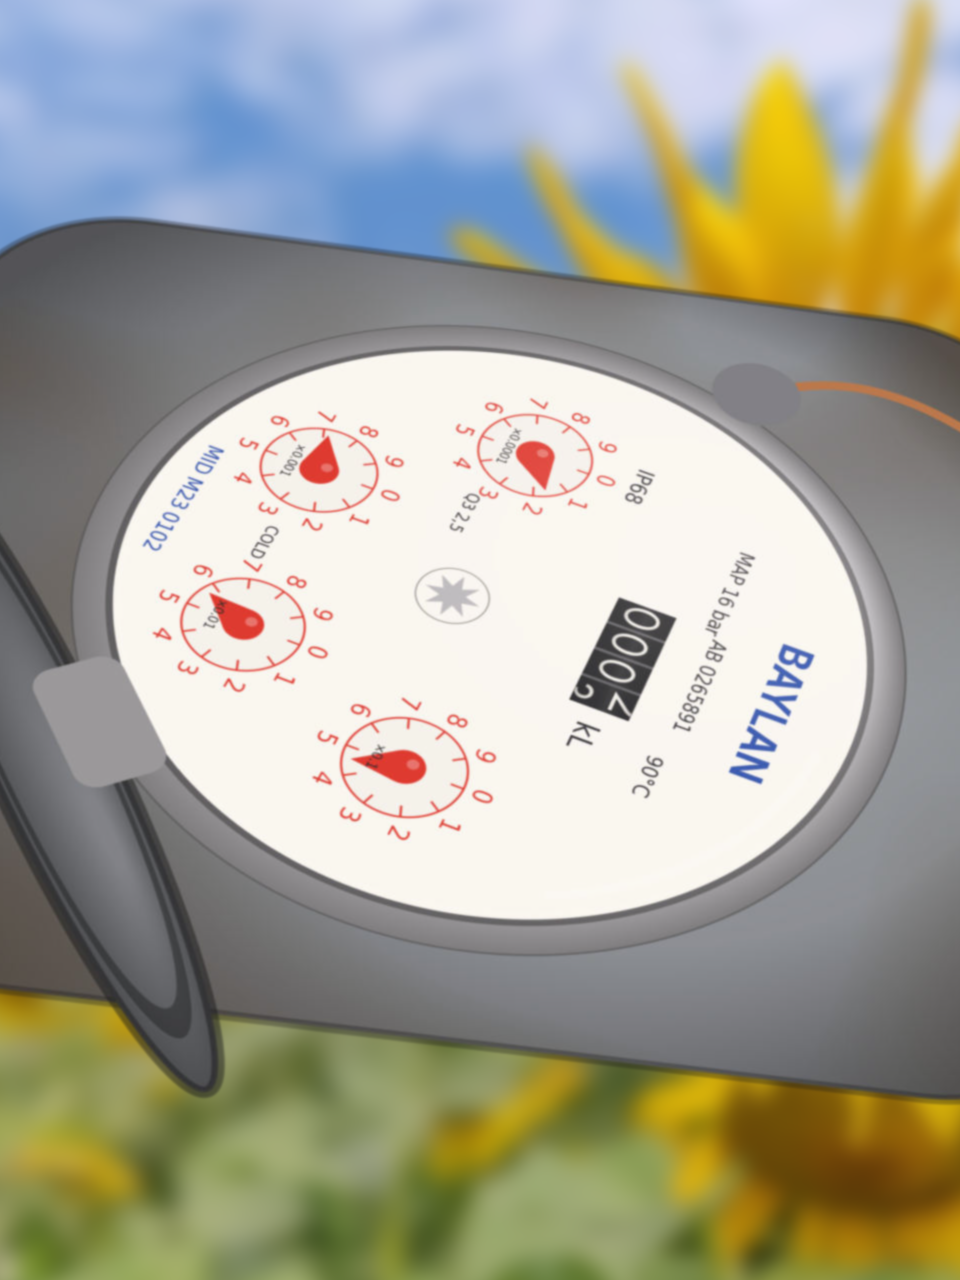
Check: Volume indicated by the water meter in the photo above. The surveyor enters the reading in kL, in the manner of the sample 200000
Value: 2.4571
